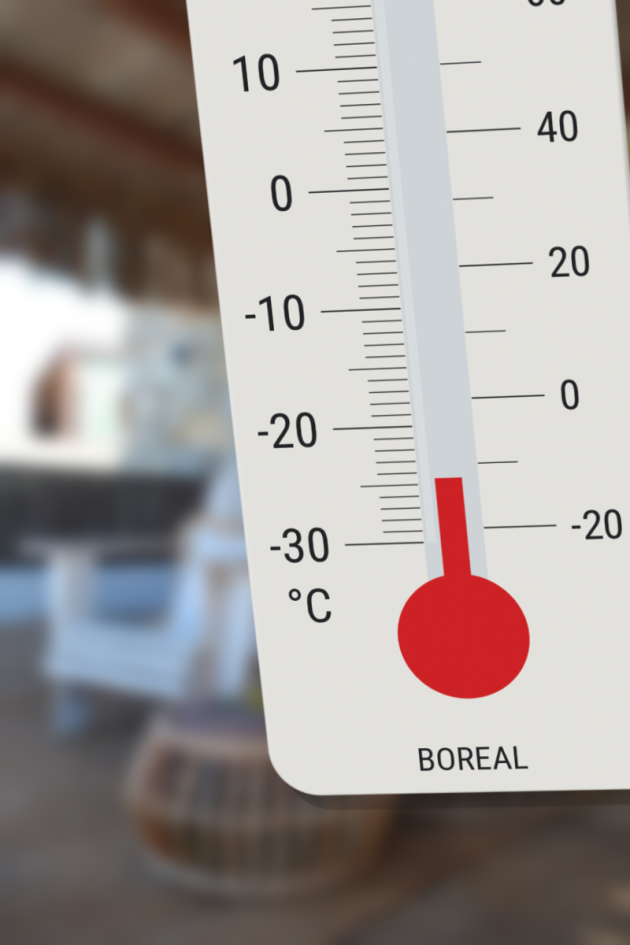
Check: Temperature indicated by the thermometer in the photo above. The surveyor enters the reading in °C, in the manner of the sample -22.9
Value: -24.5
